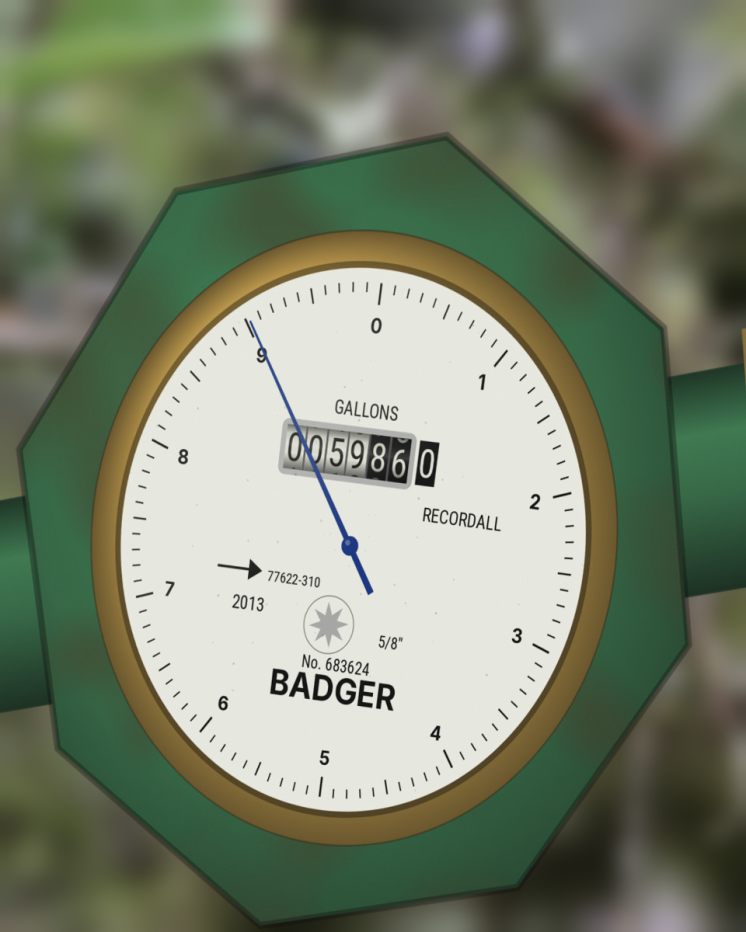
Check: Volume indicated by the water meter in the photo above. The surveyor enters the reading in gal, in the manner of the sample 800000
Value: 59859.0
